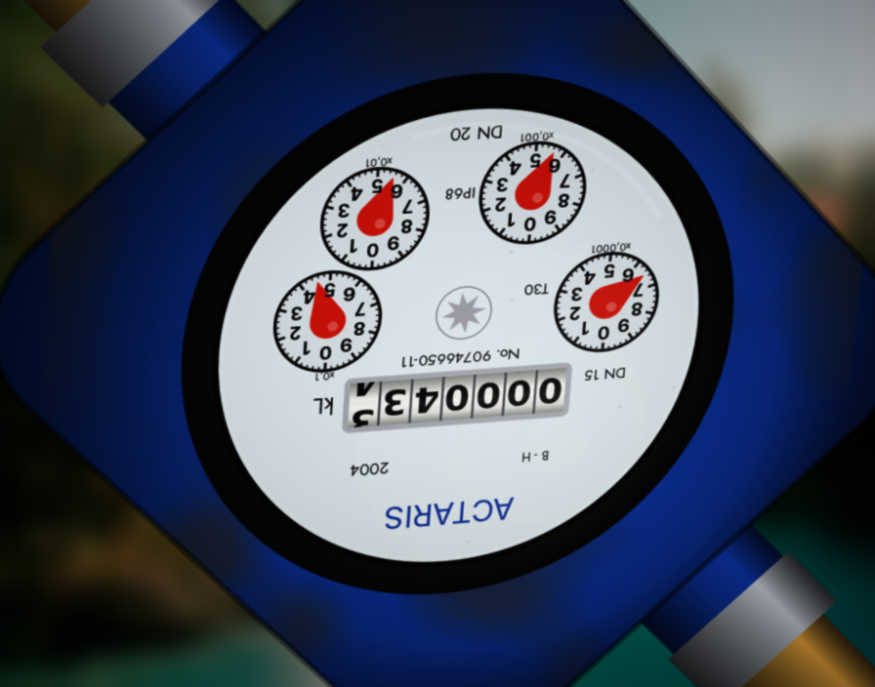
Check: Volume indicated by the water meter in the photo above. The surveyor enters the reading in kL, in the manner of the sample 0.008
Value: 433.4556
